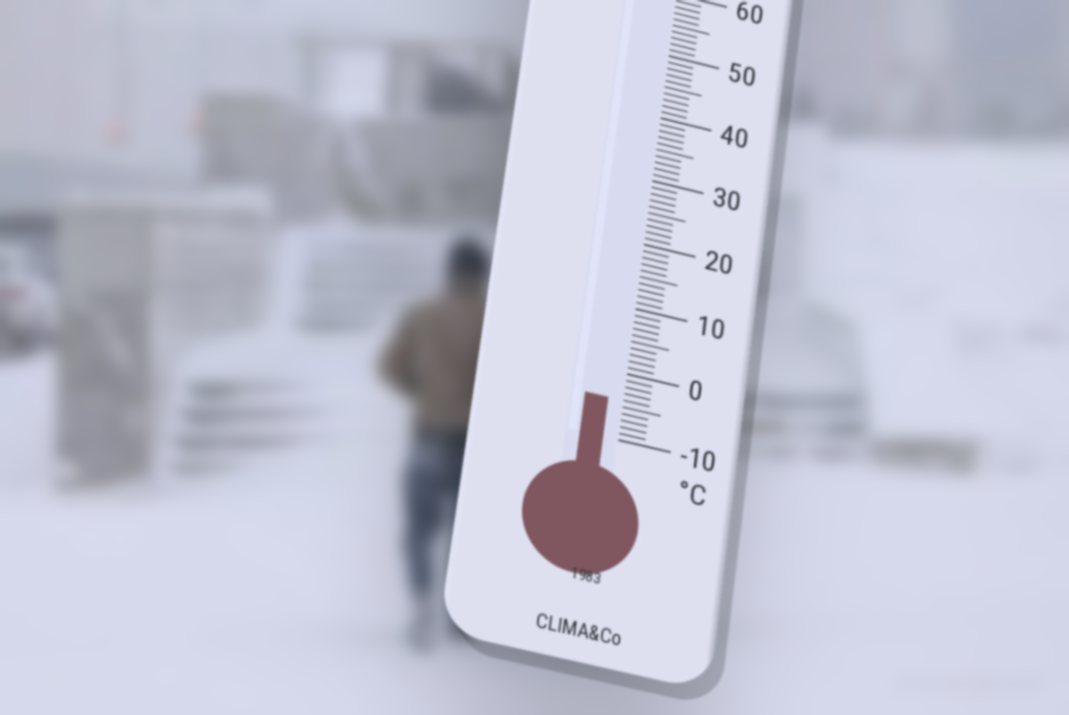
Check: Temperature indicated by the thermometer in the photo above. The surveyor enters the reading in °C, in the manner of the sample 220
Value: -4
